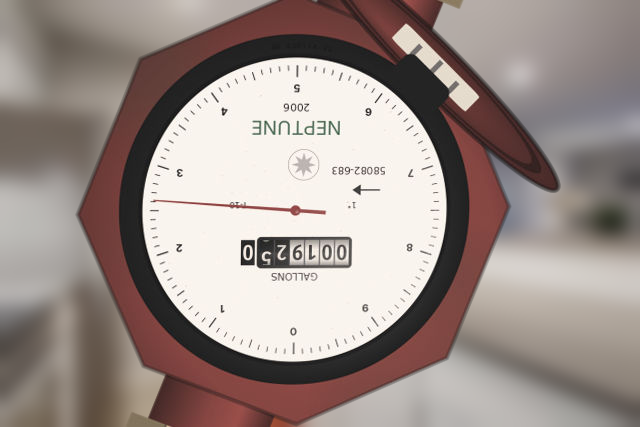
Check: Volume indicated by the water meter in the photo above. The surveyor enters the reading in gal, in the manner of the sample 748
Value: 19252.6
